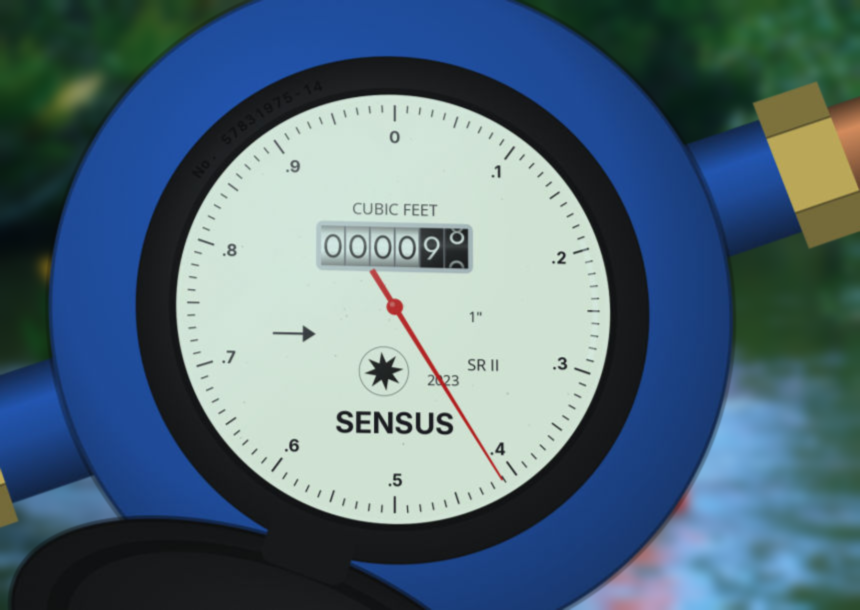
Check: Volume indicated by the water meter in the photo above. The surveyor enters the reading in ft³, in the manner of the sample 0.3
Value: 98.41
